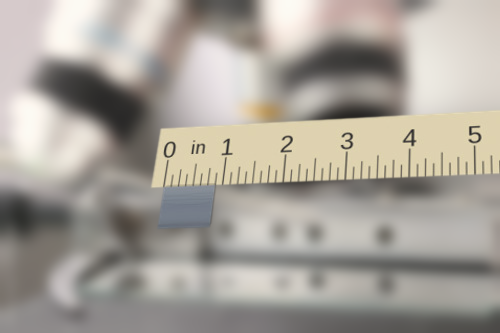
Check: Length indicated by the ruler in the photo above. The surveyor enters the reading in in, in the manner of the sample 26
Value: 0.875
